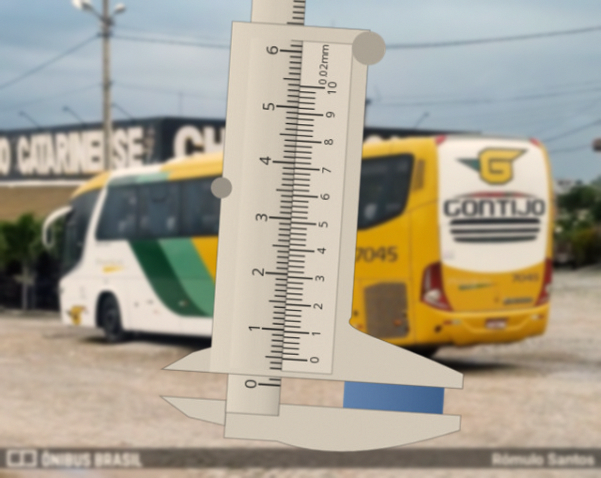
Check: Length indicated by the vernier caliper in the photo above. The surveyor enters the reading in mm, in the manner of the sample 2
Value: 4.8
